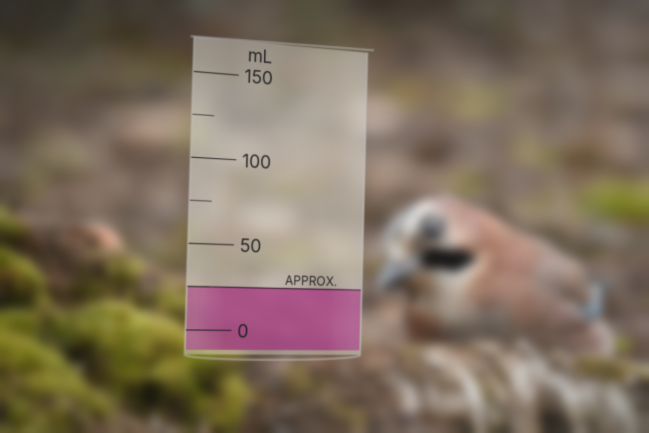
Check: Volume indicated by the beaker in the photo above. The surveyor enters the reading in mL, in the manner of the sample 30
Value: 25
